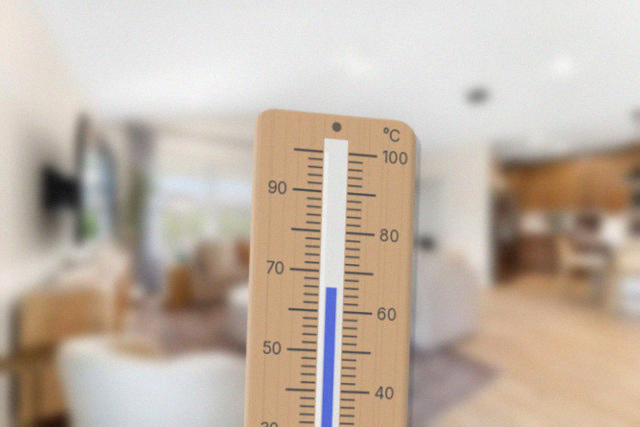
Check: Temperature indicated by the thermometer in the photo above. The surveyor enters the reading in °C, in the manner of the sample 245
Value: 66
